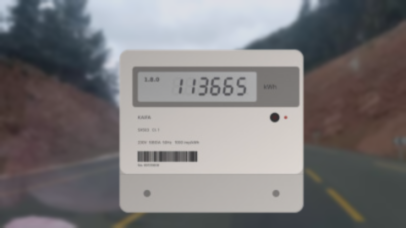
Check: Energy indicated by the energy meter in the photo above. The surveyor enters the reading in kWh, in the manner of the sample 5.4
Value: 113665
